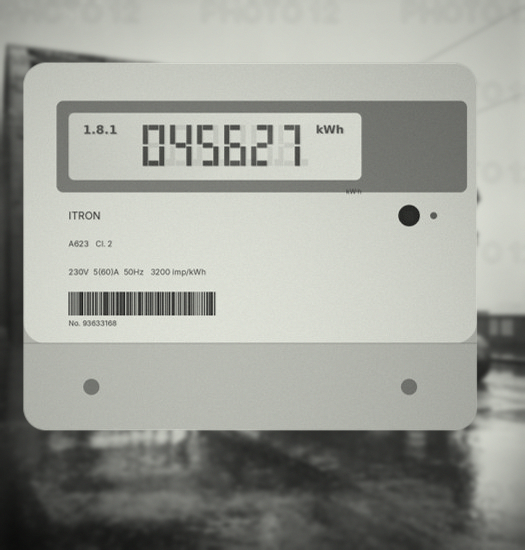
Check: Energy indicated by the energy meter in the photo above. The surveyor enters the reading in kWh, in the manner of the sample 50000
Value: 45627
